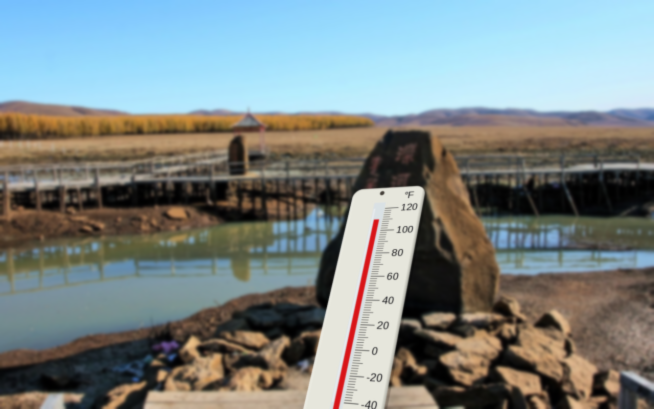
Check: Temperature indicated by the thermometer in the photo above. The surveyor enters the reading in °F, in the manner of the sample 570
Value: 110
